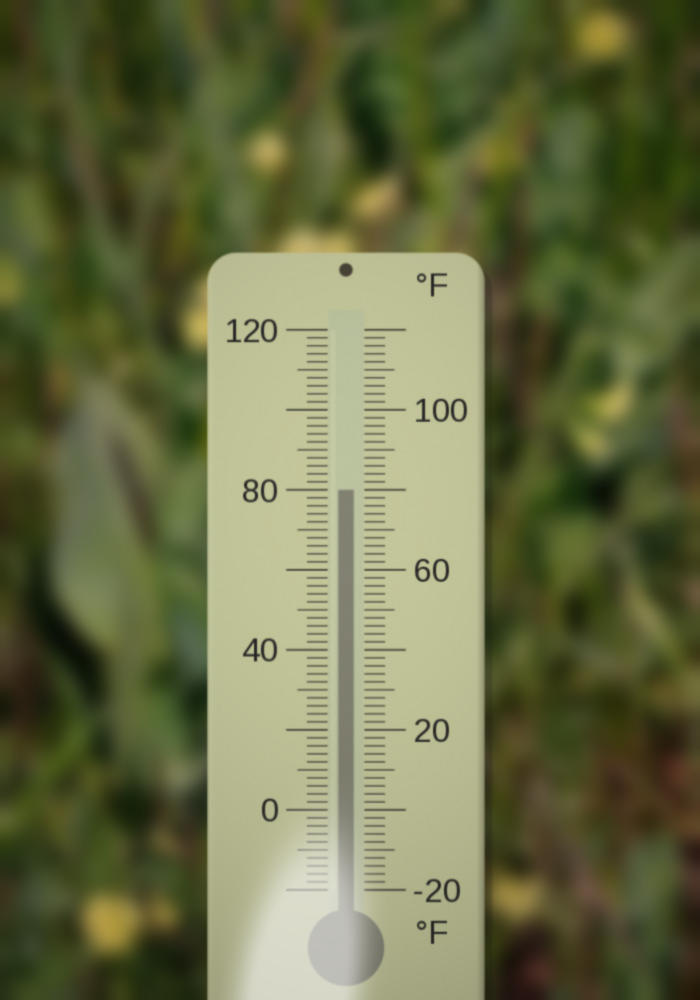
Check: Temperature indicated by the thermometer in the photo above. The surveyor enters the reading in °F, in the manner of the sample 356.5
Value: 80
